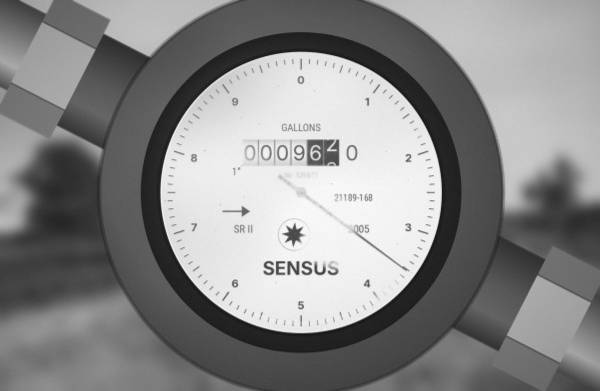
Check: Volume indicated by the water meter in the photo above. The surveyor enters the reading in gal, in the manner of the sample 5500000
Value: 9623.5
